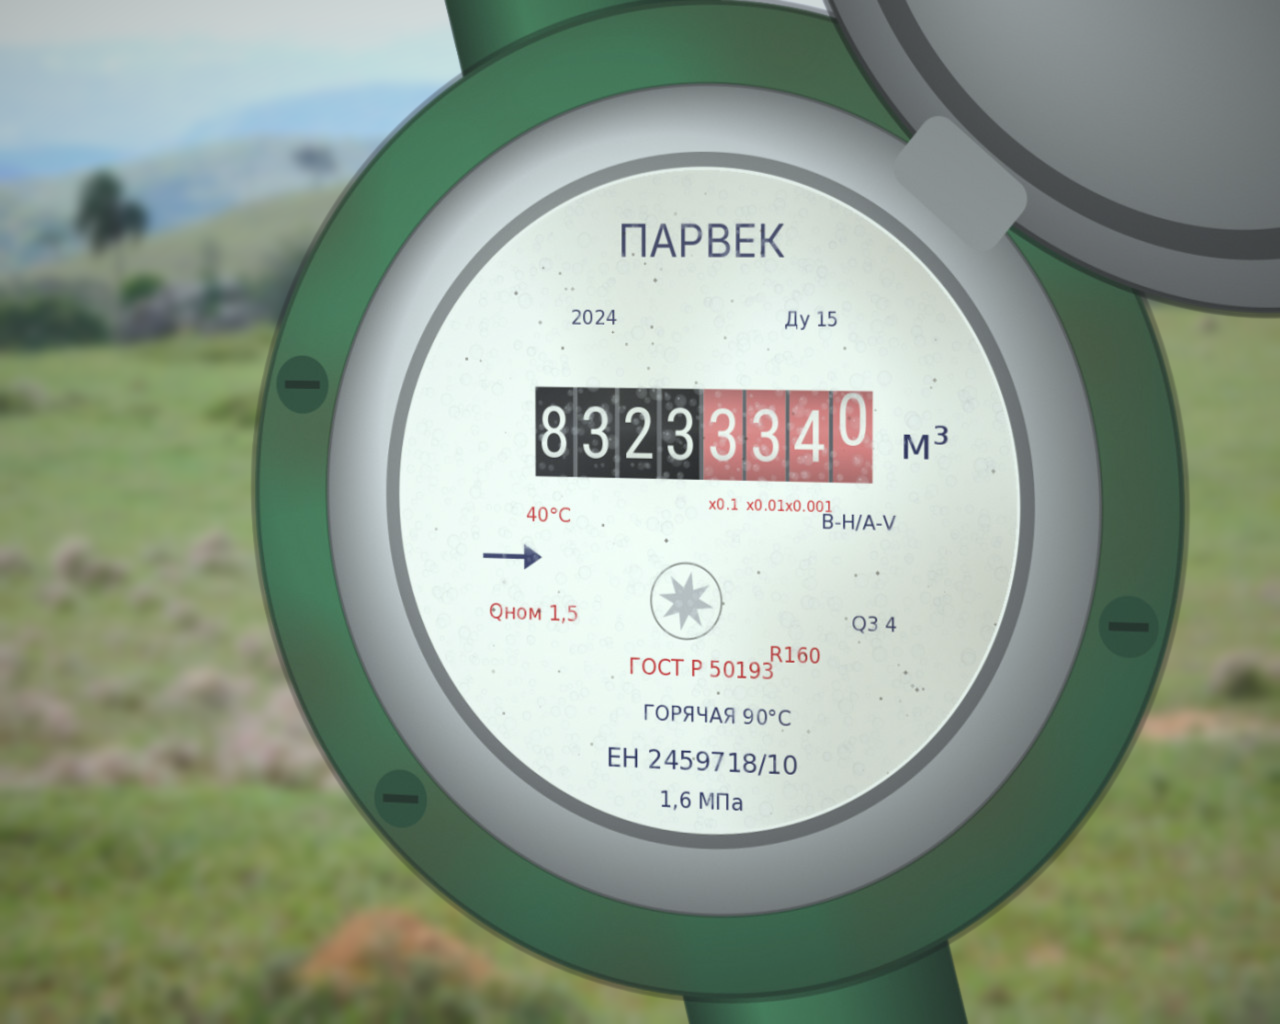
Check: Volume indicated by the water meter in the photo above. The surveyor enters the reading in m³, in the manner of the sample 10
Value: 8323.3340
